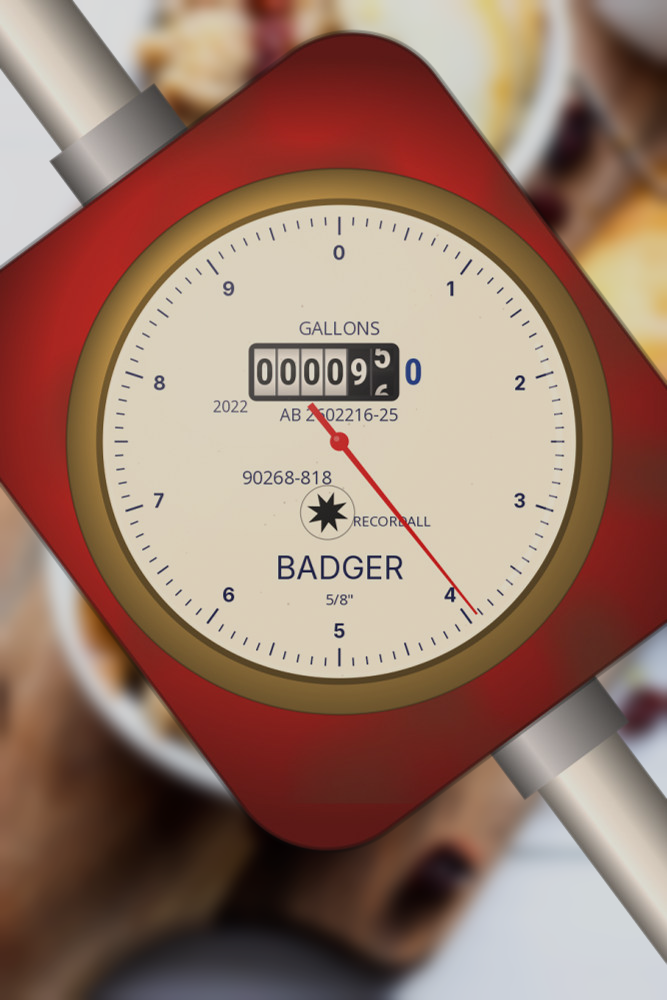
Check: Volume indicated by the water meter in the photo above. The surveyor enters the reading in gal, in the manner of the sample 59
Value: 953.9
